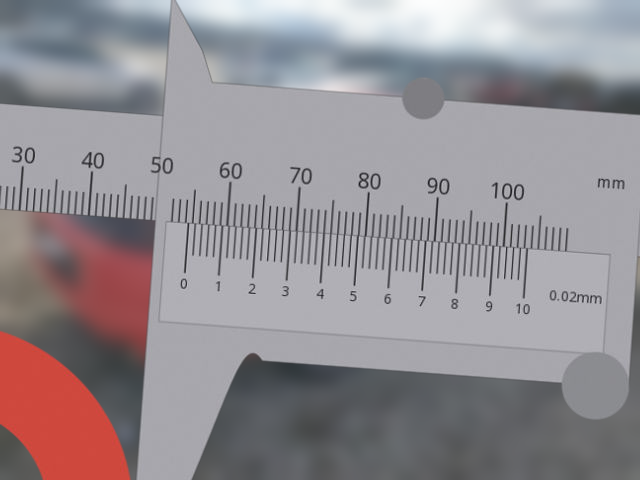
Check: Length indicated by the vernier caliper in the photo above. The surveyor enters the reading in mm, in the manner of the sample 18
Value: 54.4
